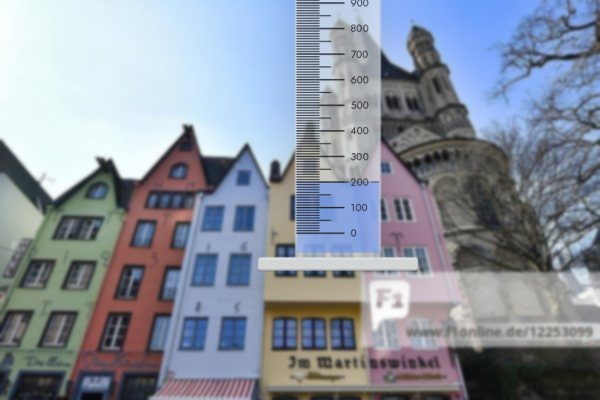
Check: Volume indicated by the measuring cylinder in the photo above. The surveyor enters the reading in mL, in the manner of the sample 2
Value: 200
